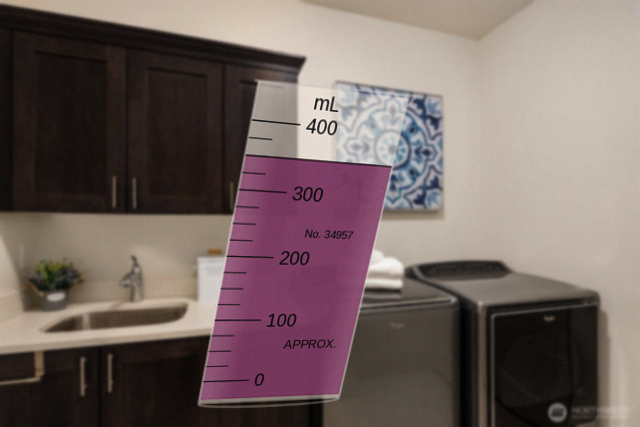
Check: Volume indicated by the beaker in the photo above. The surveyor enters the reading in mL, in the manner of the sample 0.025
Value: 350
